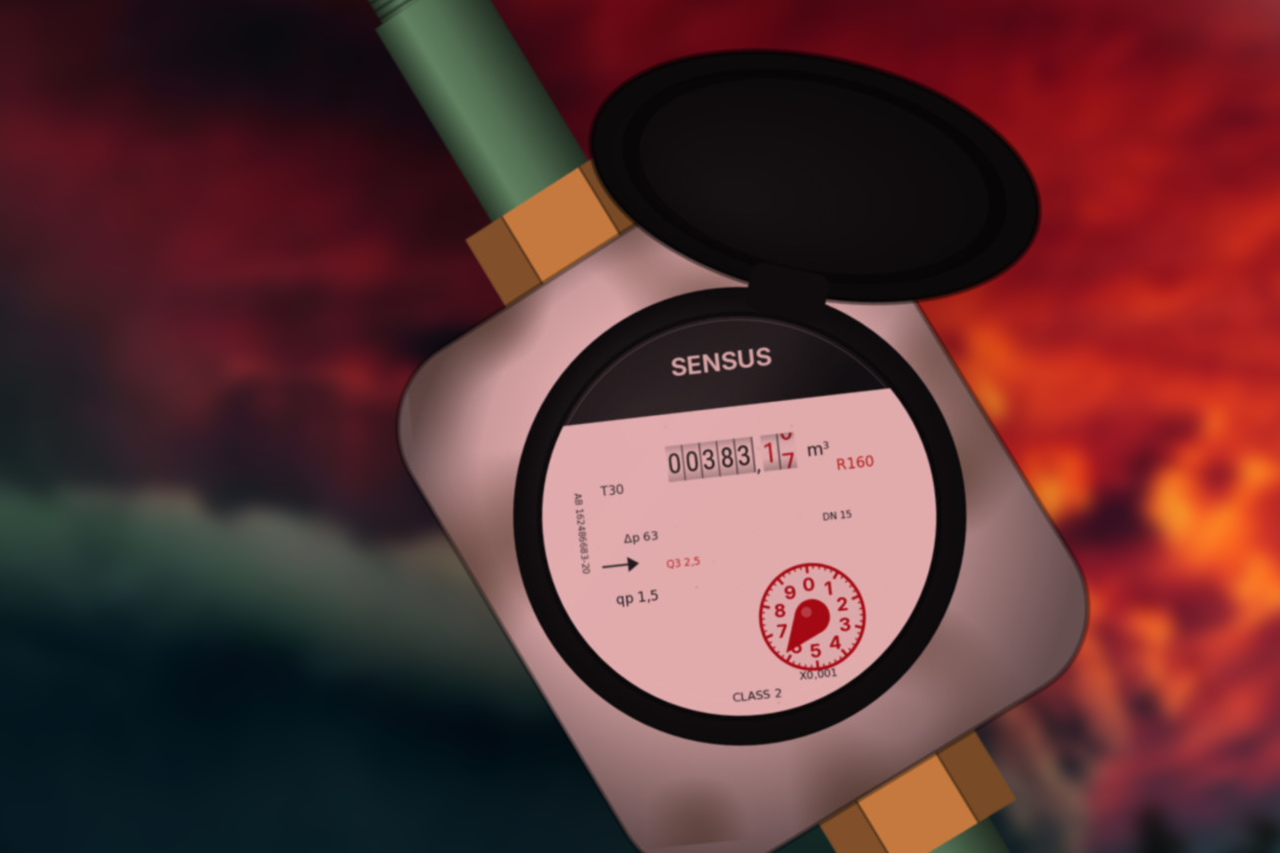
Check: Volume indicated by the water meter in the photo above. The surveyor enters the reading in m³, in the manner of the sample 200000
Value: 383.166
